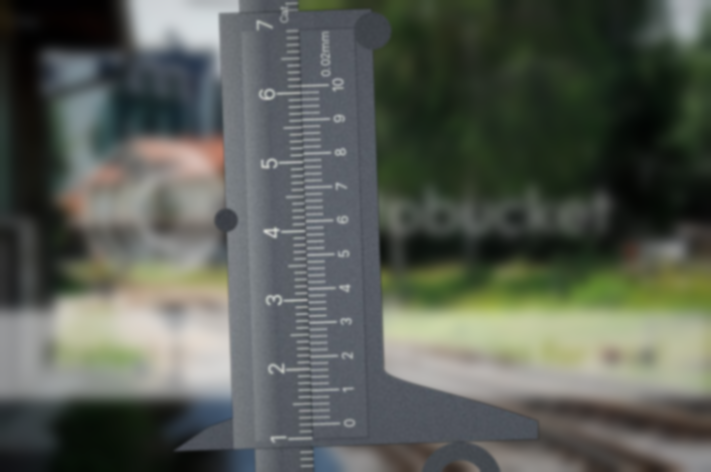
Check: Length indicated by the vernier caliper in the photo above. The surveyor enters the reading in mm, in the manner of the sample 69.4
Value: 12.0
